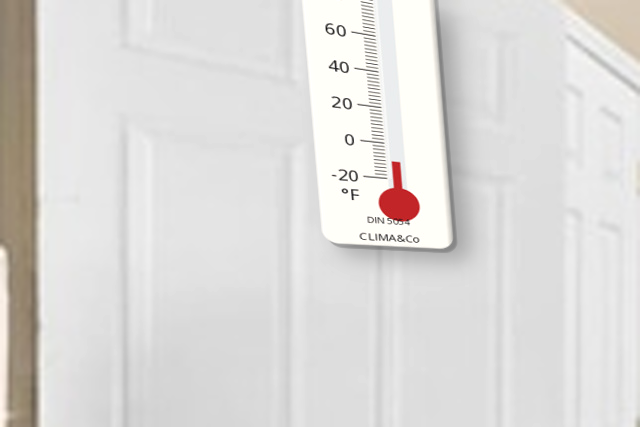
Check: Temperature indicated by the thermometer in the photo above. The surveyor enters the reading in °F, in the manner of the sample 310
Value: -10
